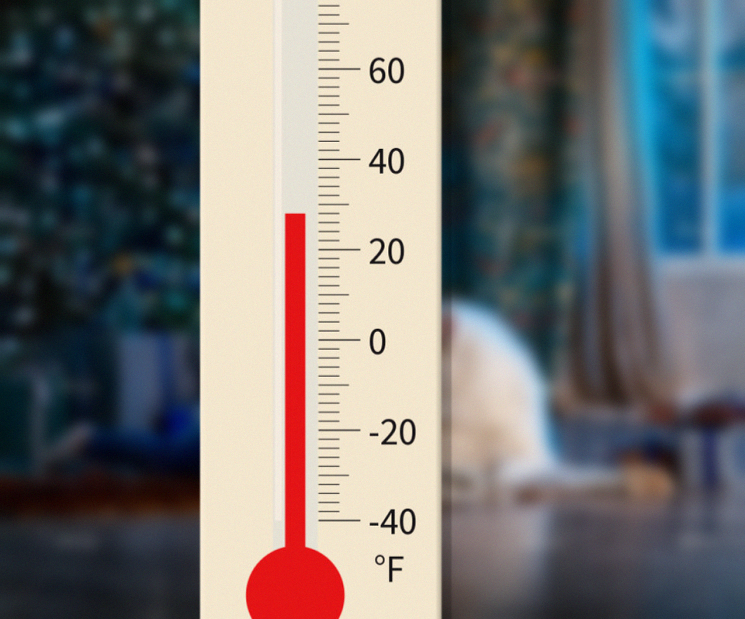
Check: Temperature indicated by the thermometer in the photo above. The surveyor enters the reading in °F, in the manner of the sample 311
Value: 28
